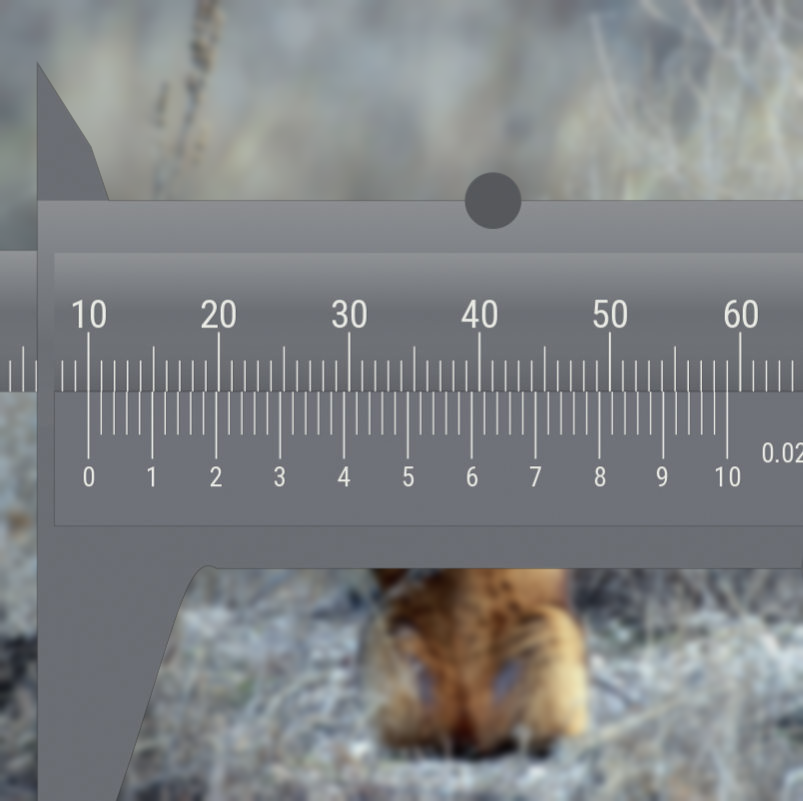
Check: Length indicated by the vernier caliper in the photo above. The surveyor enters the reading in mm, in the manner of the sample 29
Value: 10.0
